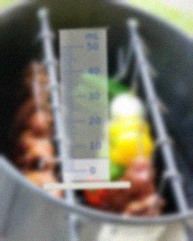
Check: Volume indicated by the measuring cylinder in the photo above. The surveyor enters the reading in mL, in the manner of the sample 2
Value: 5
